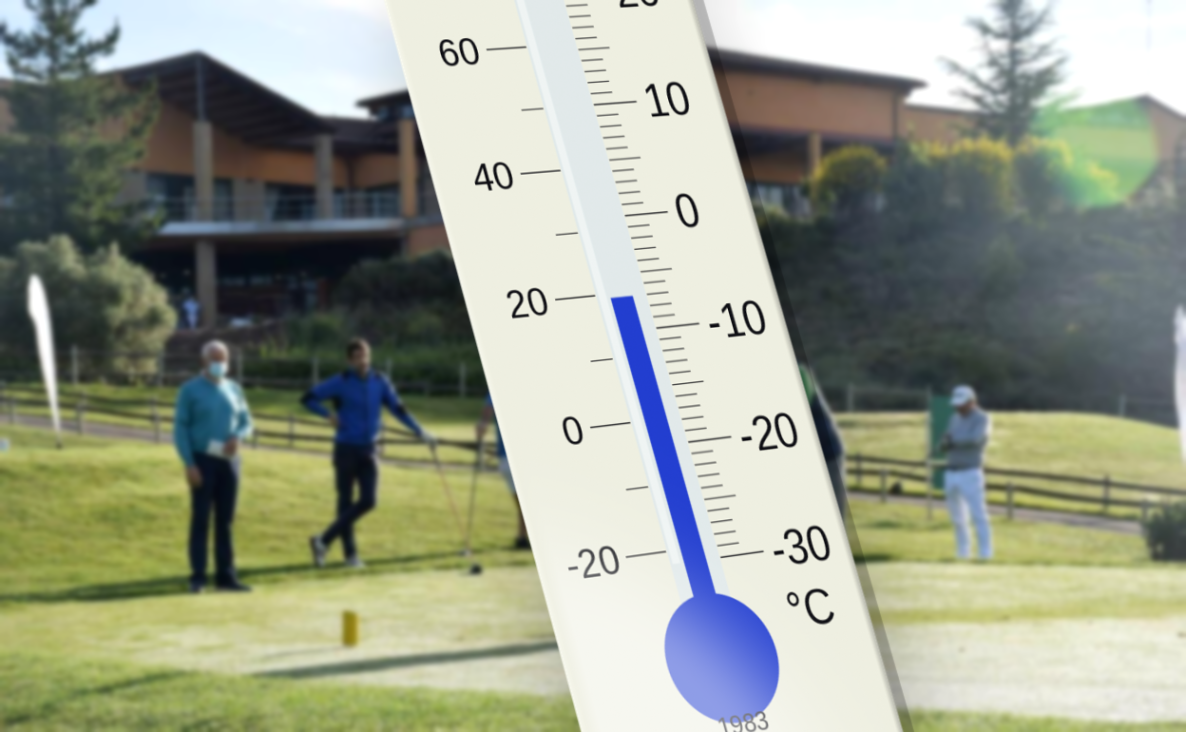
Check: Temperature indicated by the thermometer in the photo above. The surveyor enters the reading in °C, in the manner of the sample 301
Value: -7
